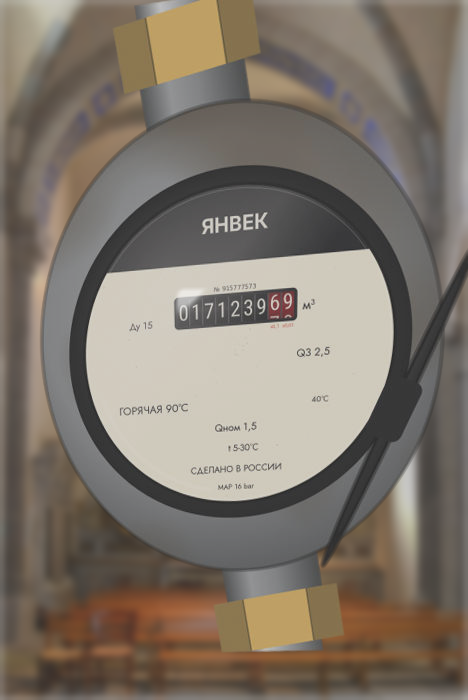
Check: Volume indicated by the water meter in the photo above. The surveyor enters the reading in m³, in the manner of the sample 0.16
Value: 171239.69
